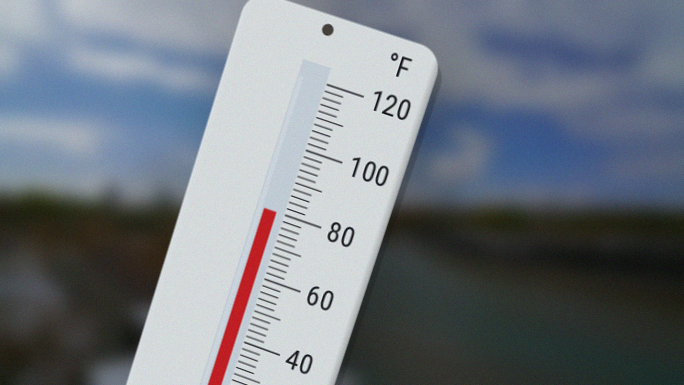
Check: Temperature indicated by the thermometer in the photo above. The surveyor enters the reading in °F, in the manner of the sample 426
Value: 80
